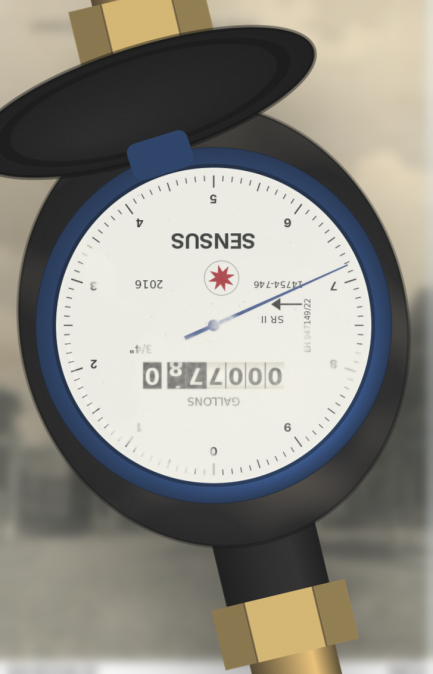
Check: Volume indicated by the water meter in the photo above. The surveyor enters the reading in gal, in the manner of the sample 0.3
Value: 7776.8
